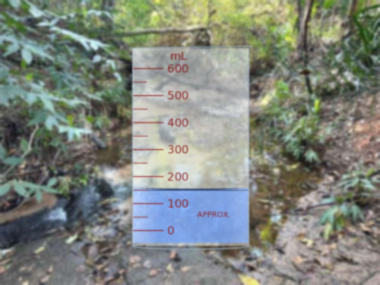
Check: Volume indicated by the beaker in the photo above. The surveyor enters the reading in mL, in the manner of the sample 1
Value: 150
